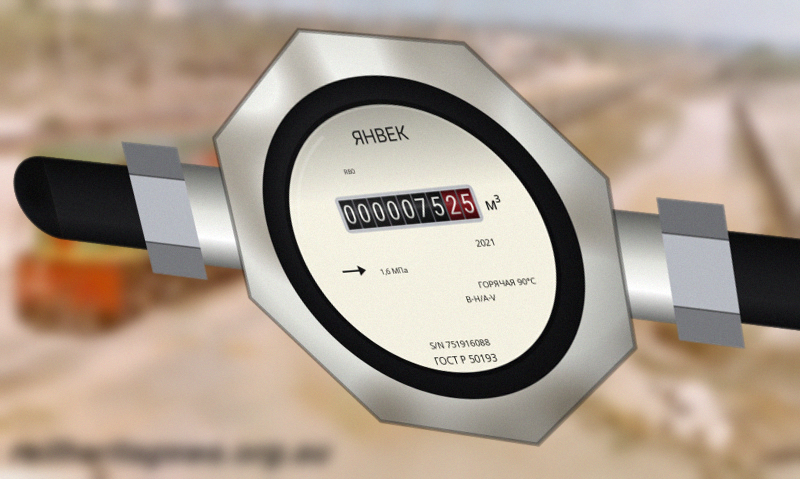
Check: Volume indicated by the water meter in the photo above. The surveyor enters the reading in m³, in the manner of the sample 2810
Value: 75.25
